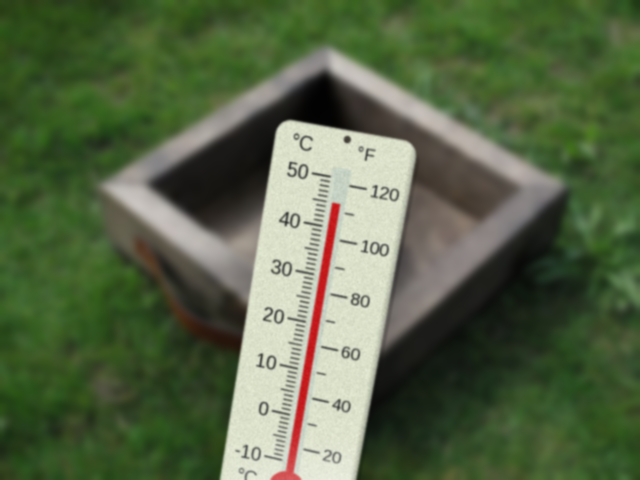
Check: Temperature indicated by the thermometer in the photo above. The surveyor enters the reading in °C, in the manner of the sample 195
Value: 45
